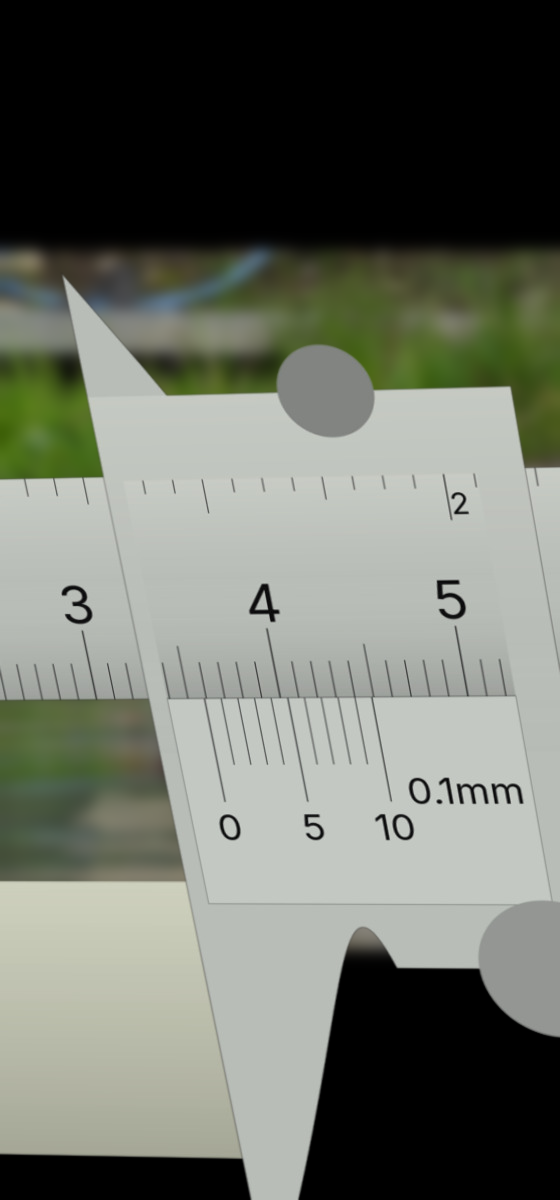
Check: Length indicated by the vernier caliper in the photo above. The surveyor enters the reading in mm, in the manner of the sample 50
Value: 35.9
